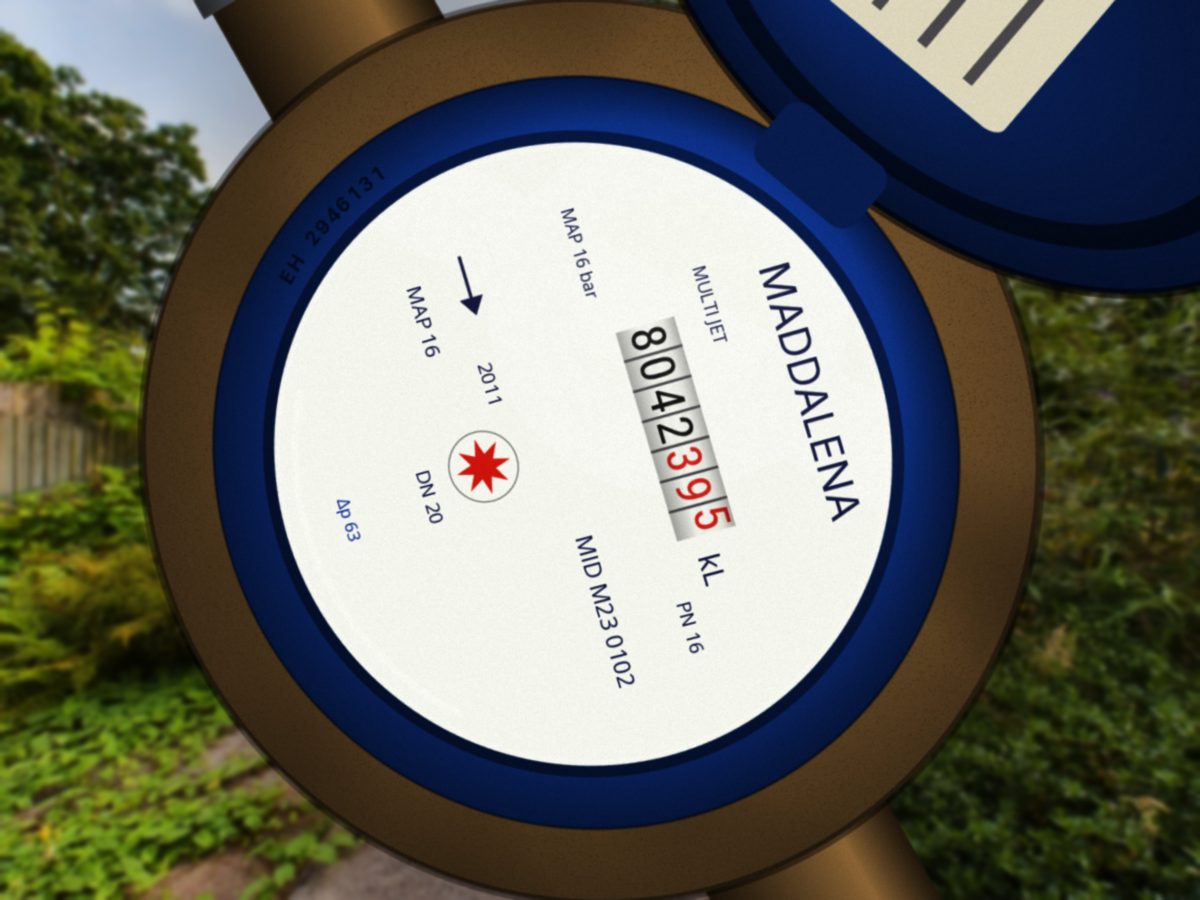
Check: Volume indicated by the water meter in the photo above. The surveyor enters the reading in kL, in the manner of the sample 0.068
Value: 8042.395
